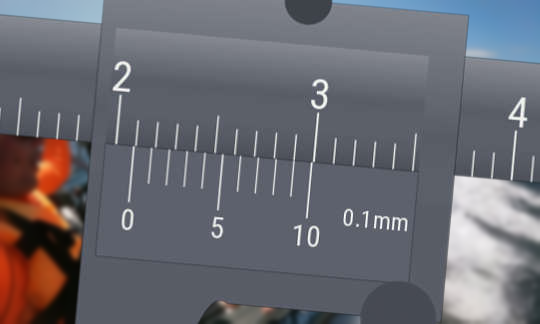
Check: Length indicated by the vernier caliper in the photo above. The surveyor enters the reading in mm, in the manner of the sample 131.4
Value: 20.9
